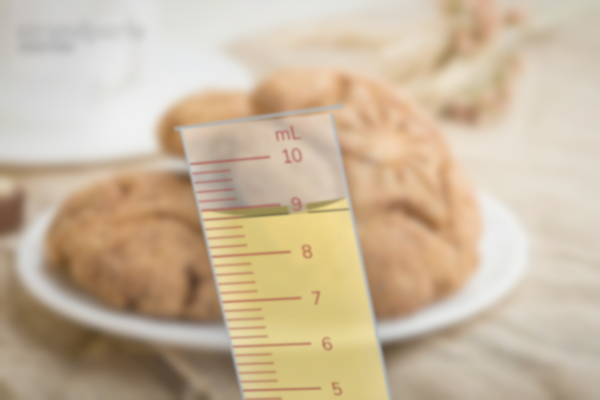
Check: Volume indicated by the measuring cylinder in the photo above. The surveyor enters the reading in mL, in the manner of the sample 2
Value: 8.8
